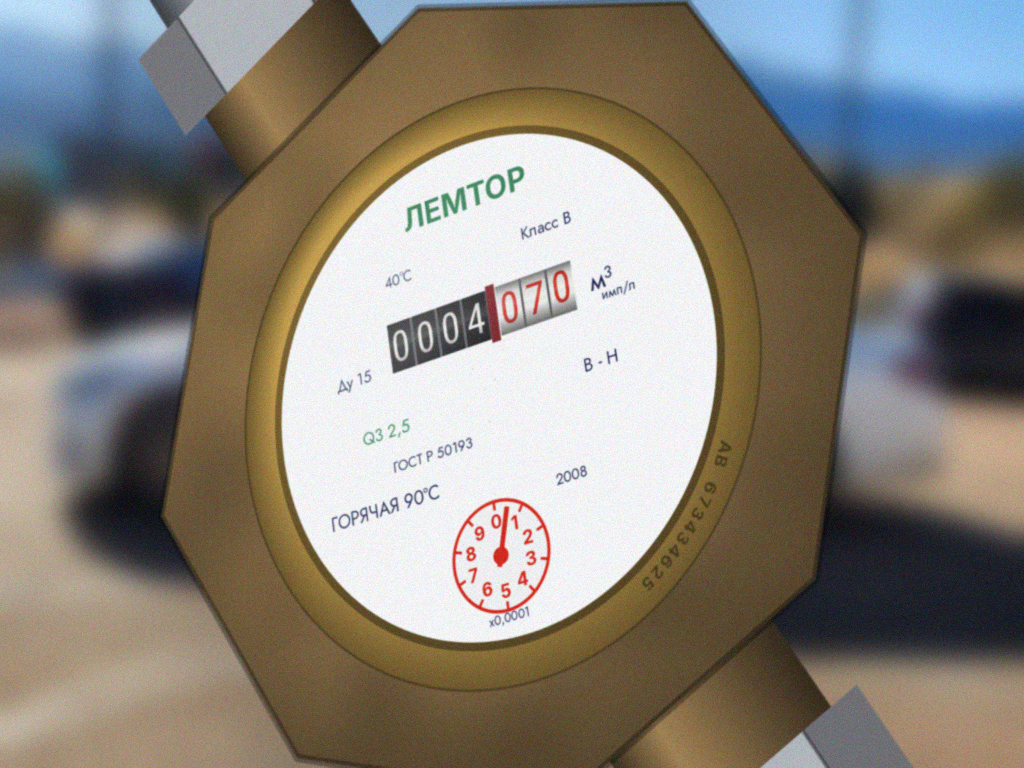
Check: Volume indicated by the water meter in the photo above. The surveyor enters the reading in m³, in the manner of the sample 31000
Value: 4.0700
